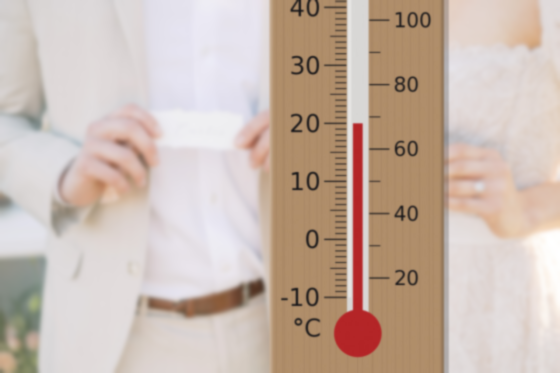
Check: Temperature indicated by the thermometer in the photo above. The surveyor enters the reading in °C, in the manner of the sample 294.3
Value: 20
